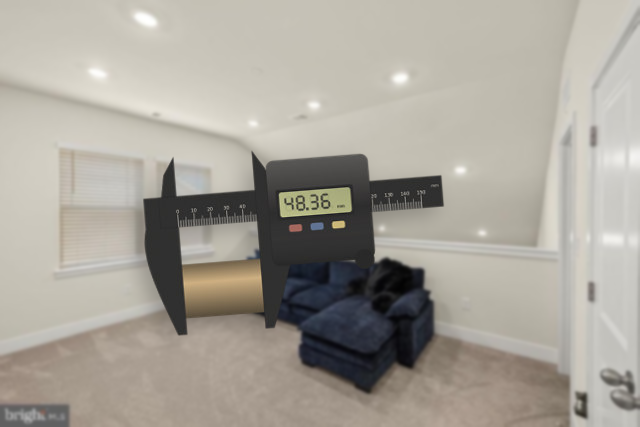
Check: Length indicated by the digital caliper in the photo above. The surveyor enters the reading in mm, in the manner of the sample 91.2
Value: 48.36
